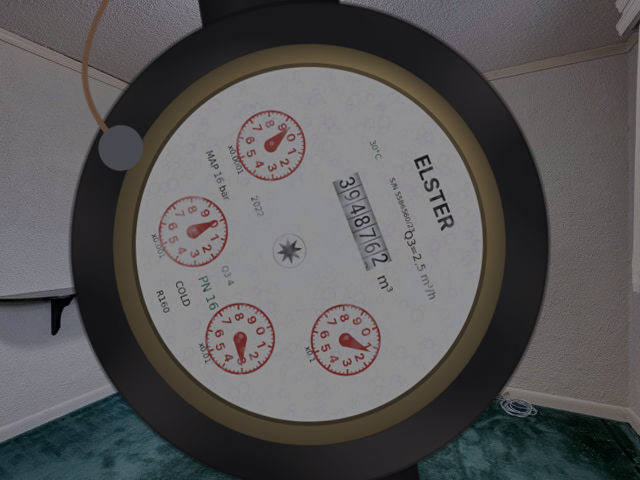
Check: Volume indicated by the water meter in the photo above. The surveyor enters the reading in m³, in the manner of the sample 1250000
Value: 3948762.1299
